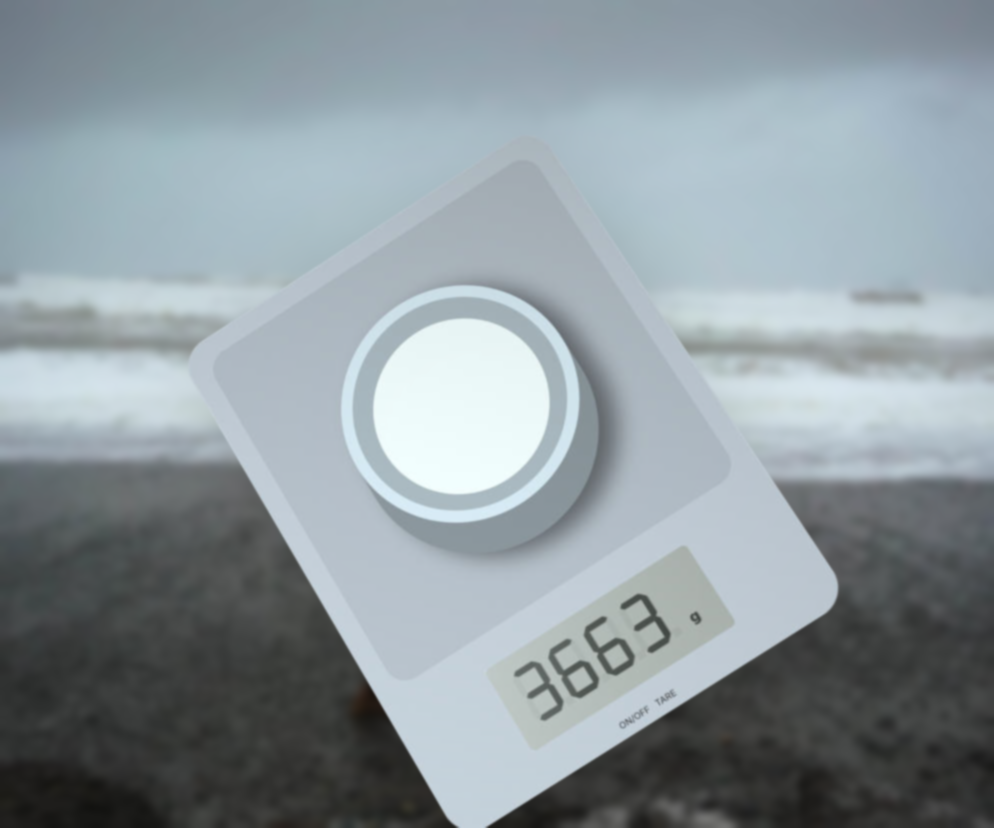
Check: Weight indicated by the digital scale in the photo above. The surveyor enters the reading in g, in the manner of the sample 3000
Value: 3663
